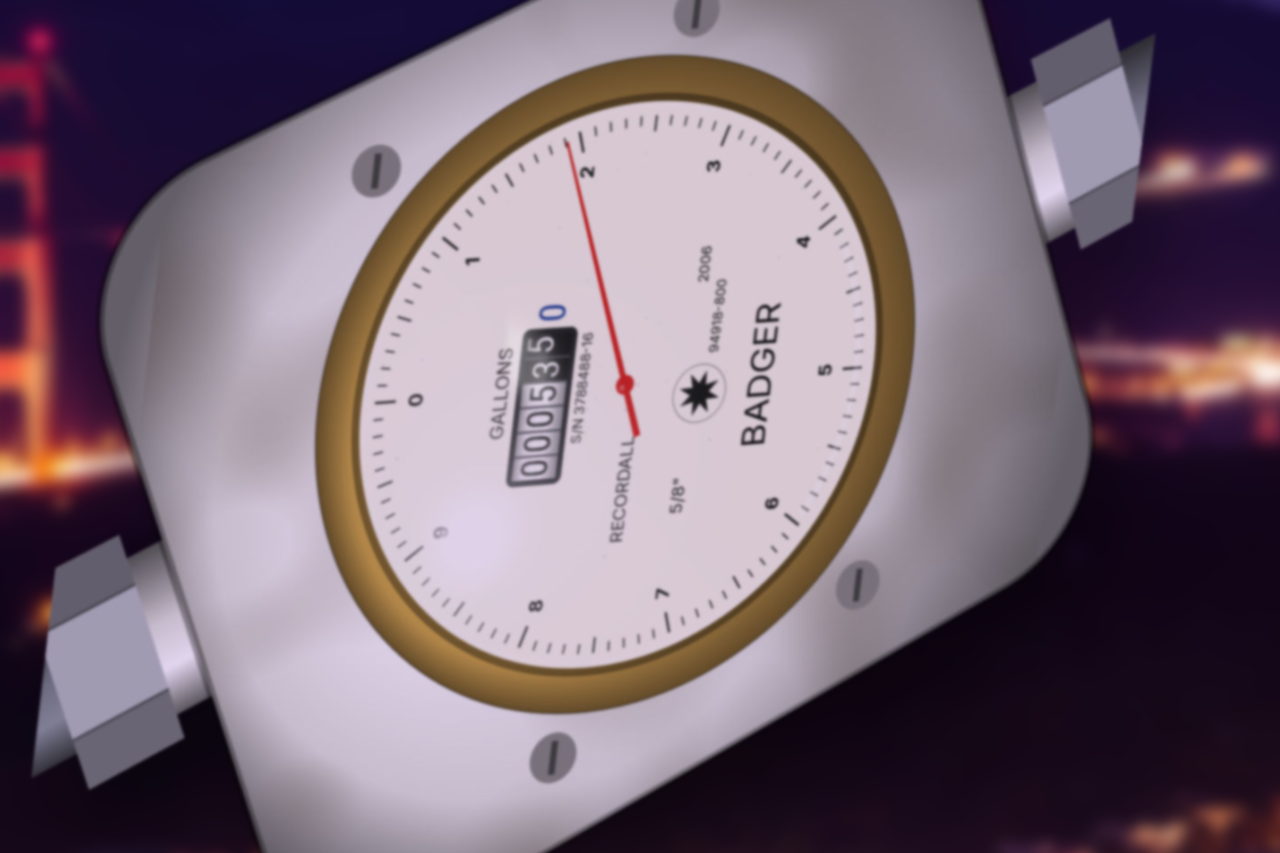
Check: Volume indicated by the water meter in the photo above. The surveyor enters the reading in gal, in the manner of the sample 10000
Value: 5351.9
